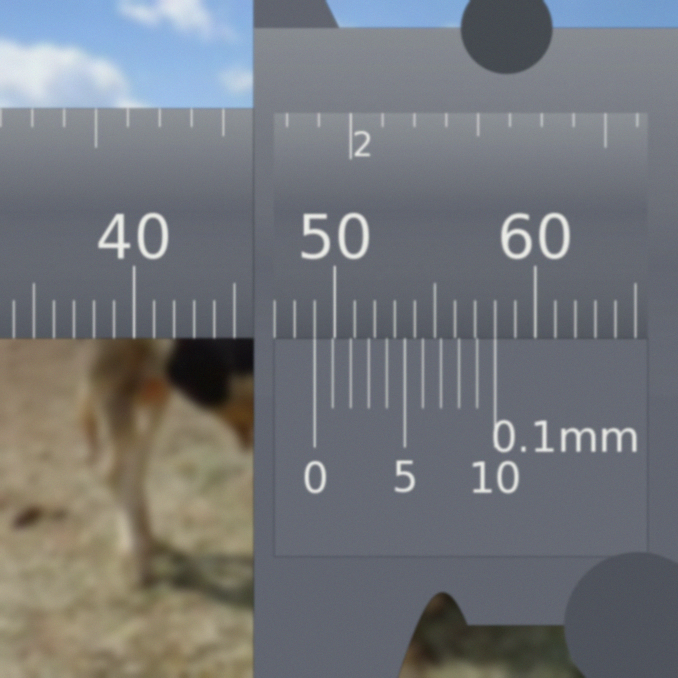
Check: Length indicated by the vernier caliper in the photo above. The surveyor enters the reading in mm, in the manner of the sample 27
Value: 49.0
